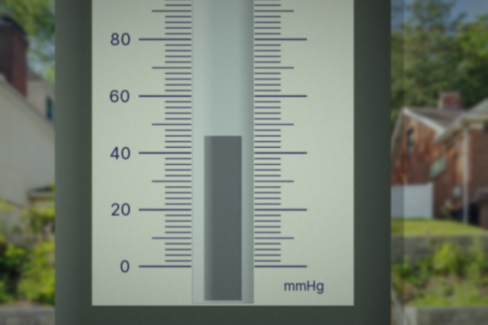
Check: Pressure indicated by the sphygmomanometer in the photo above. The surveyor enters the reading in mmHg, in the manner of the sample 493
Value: 46
